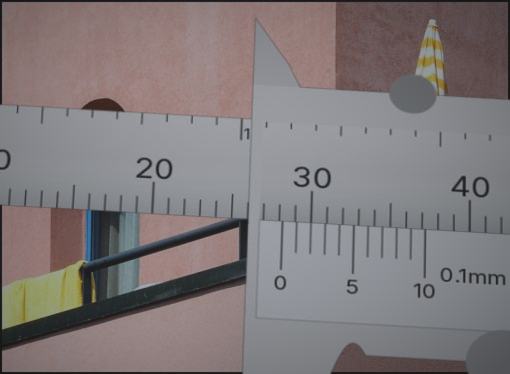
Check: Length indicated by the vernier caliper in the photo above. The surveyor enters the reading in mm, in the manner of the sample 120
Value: 28.2
